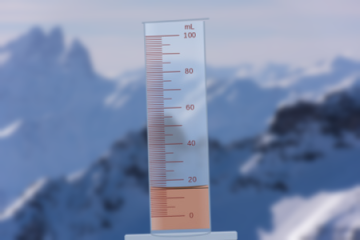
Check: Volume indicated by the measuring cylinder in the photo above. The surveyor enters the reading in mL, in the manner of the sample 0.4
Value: 15
